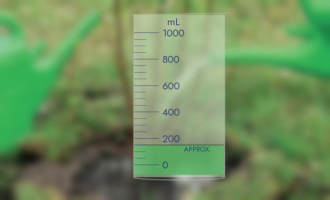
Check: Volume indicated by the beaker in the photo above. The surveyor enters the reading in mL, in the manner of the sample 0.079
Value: 150
